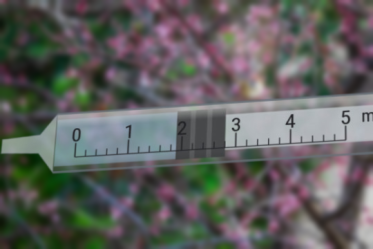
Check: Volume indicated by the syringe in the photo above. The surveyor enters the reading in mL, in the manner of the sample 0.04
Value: 1.9
